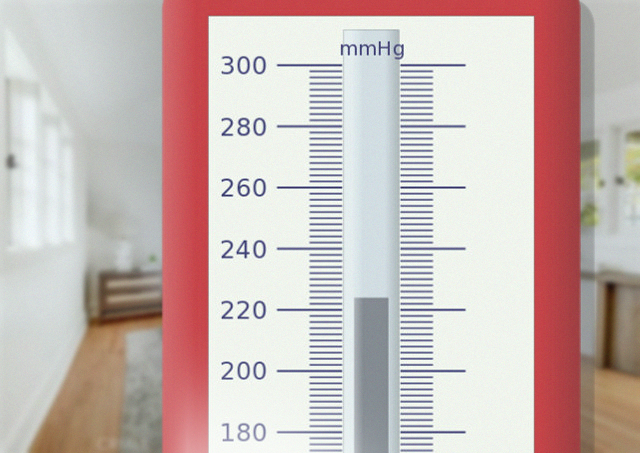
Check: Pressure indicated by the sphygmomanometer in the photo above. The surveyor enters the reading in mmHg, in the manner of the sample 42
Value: 224
